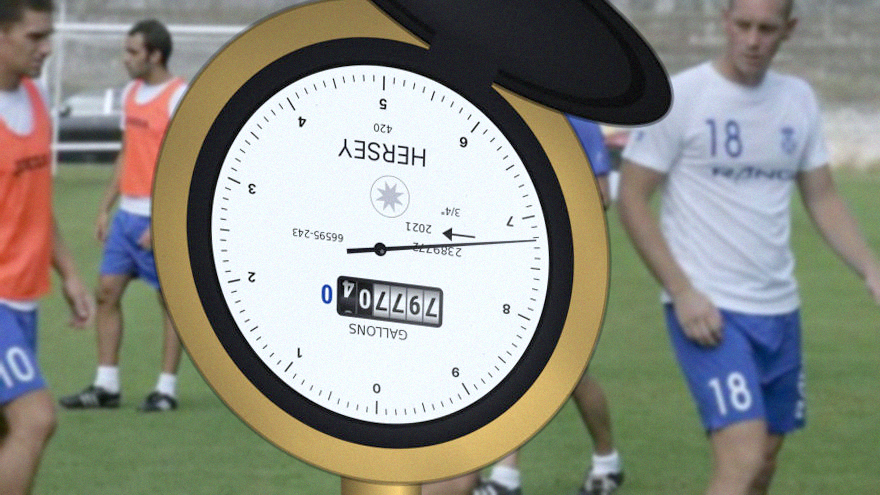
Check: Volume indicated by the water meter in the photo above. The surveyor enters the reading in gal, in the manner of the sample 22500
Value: 7977037.2
